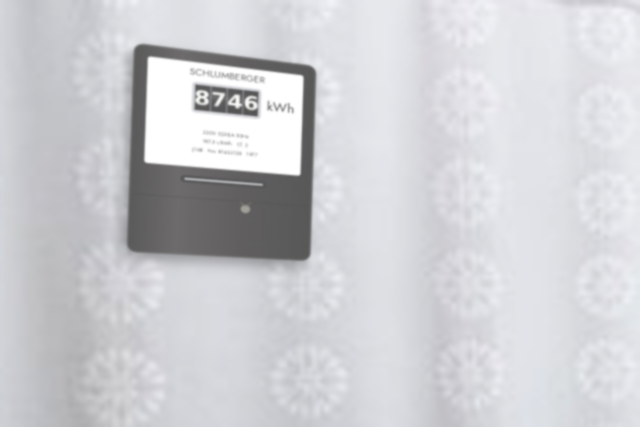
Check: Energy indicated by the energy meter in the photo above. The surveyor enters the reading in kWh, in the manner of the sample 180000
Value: 8746
